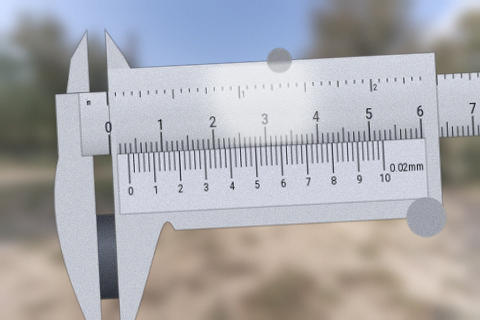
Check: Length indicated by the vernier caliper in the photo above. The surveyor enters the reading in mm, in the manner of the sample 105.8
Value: 3.5
